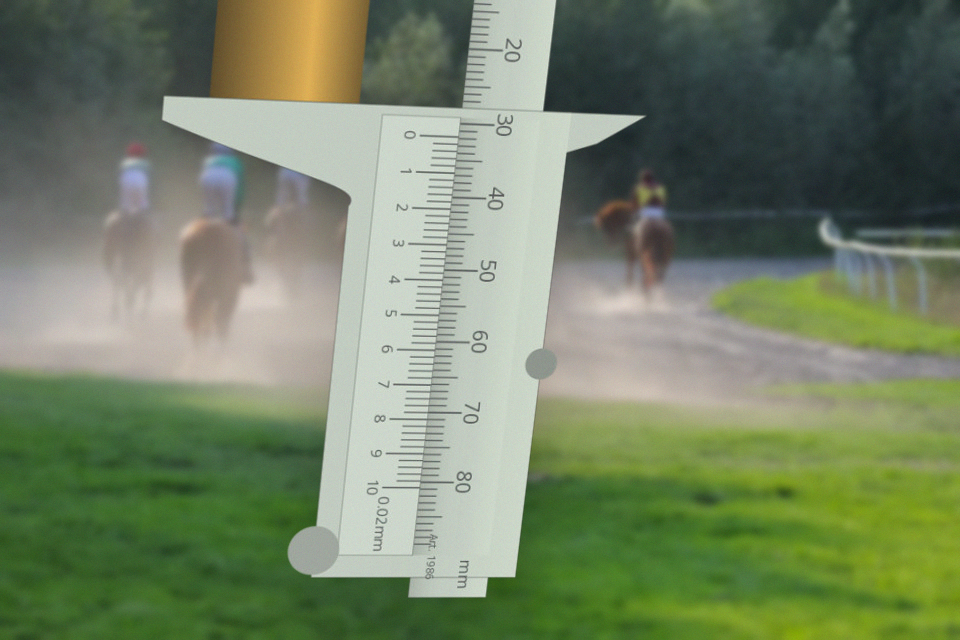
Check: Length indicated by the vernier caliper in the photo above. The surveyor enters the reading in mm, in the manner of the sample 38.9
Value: 31.8
